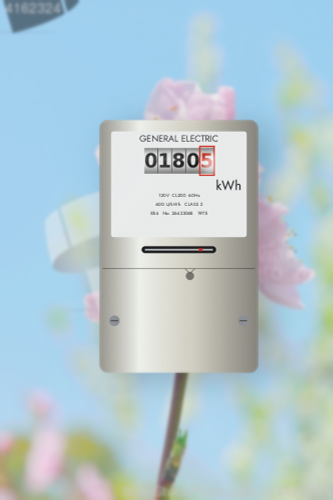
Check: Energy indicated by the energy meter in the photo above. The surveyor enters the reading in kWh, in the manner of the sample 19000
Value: 180.5
